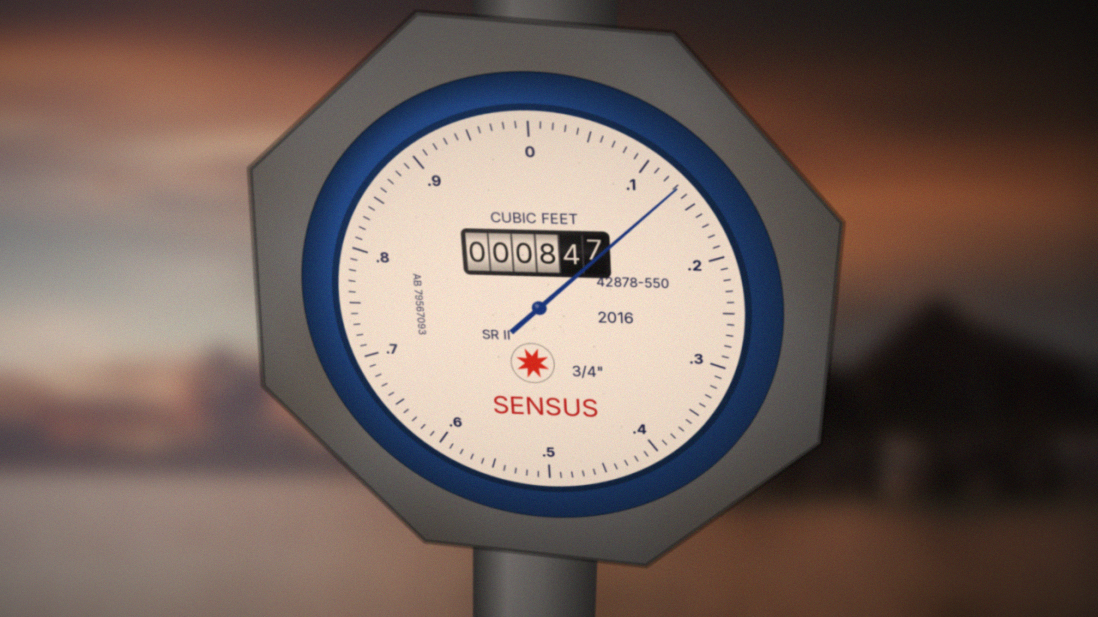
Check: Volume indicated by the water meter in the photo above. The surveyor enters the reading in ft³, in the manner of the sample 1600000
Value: 847.13
